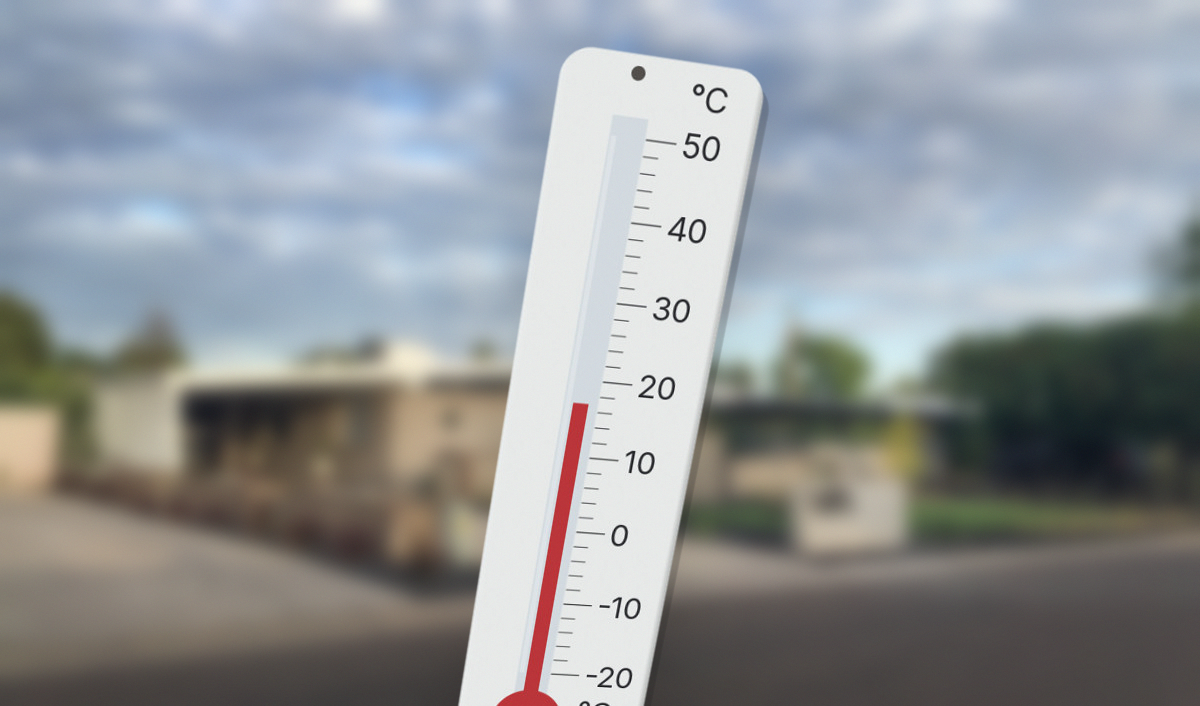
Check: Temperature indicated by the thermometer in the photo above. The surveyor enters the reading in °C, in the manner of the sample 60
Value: 17
